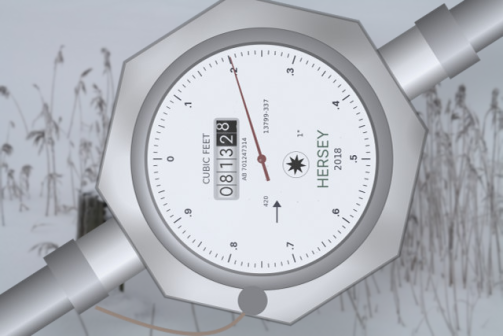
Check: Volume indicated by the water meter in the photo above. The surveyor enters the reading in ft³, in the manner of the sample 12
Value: 81328.20
